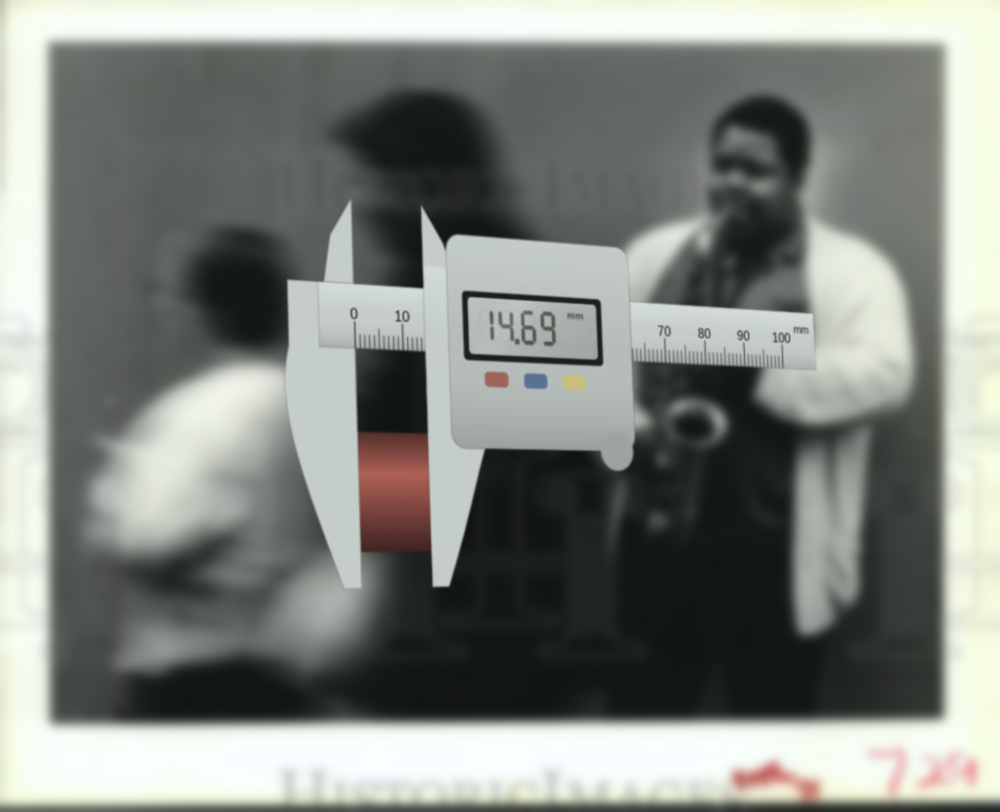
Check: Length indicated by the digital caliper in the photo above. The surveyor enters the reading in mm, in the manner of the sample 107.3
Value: 14.69
